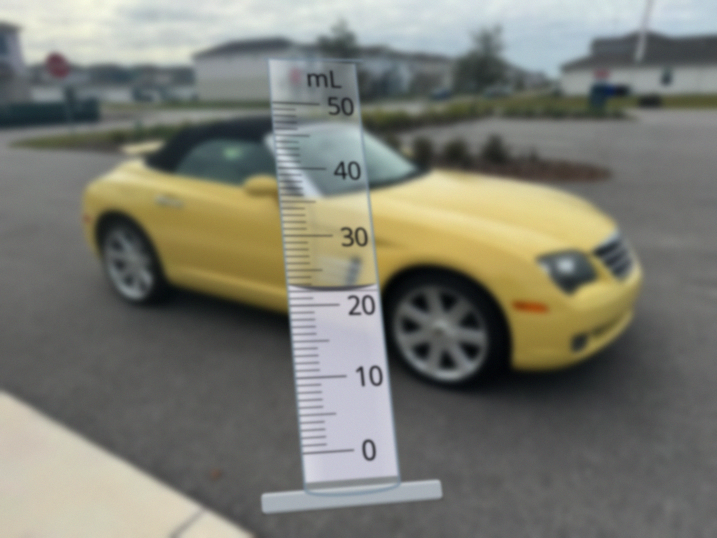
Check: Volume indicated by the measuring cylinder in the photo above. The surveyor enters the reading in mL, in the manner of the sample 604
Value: 22
